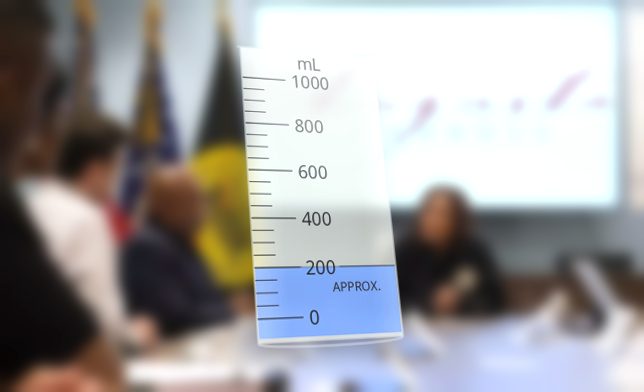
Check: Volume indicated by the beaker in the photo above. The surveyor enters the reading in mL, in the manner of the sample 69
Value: 200
